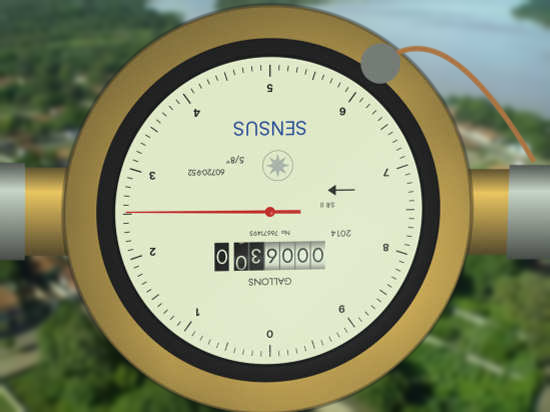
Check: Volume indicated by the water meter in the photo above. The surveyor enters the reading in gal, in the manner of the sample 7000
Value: 6302.5
